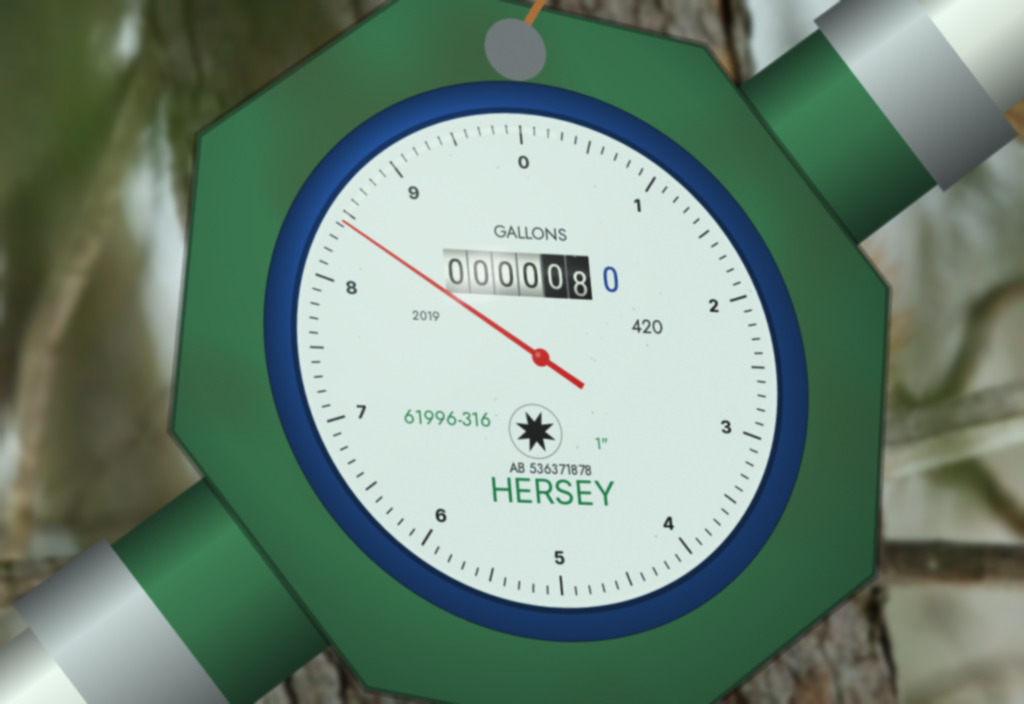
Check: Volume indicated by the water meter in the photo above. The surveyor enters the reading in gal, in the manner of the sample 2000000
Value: 78.4
